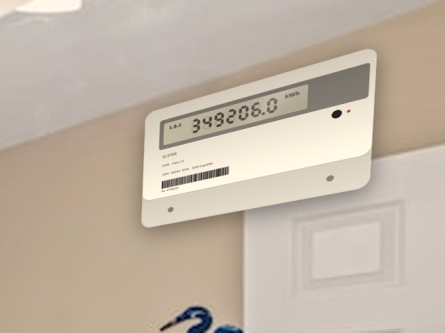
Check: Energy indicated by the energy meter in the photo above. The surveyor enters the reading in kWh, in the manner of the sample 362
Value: 349206.0
